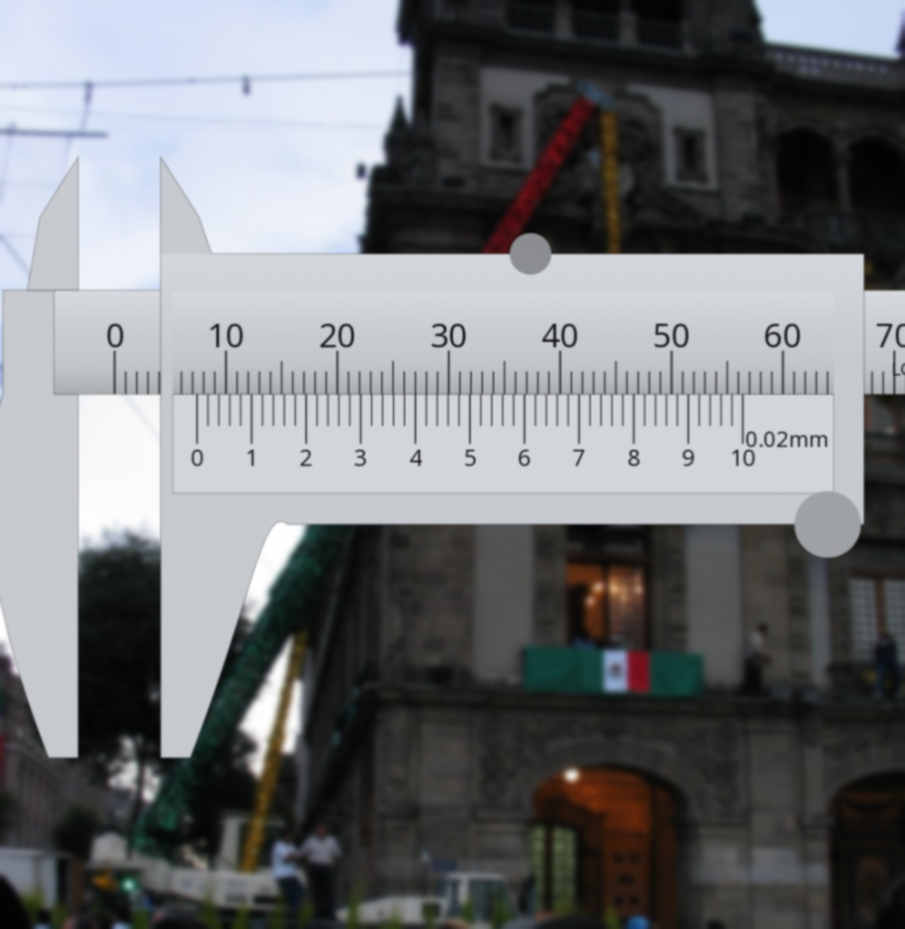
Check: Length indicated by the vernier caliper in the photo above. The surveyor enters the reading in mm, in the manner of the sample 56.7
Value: 7.4
